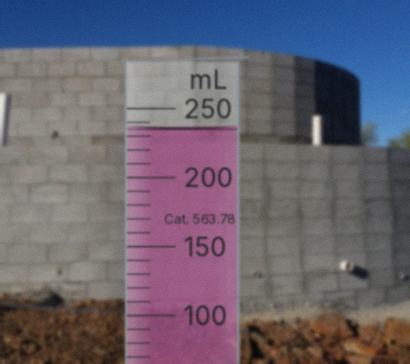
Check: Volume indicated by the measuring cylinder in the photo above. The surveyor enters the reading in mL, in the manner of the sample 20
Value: 235
